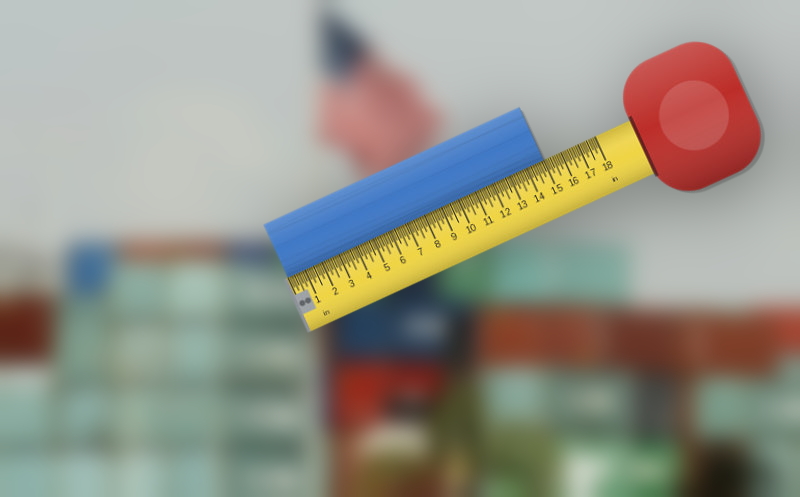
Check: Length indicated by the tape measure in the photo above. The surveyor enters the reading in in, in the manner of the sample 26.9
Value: 15
